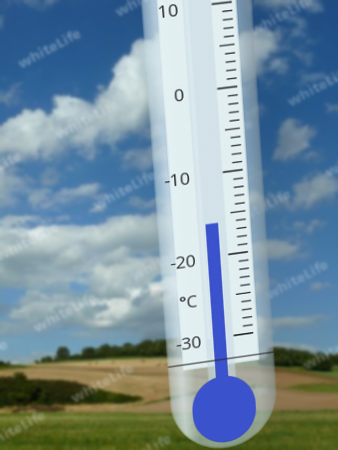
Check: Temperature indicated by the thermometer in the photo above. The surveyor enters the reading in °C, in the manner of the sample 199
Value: -16
